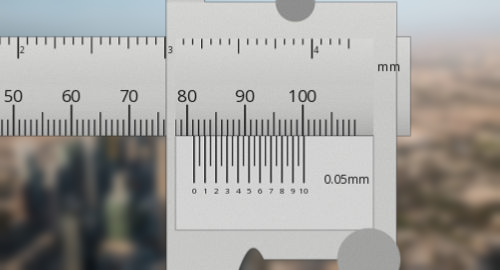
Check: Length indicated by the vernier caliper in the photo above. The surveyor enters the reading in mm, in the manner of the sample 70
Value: 81.2
